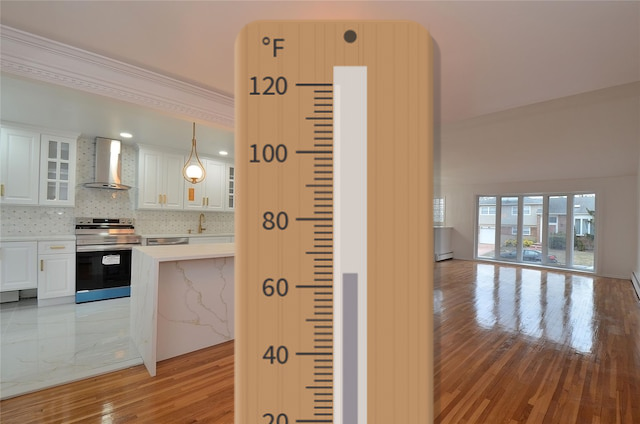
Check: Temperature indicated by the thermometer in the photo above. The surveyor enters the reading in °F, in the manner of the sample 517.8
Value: 64
